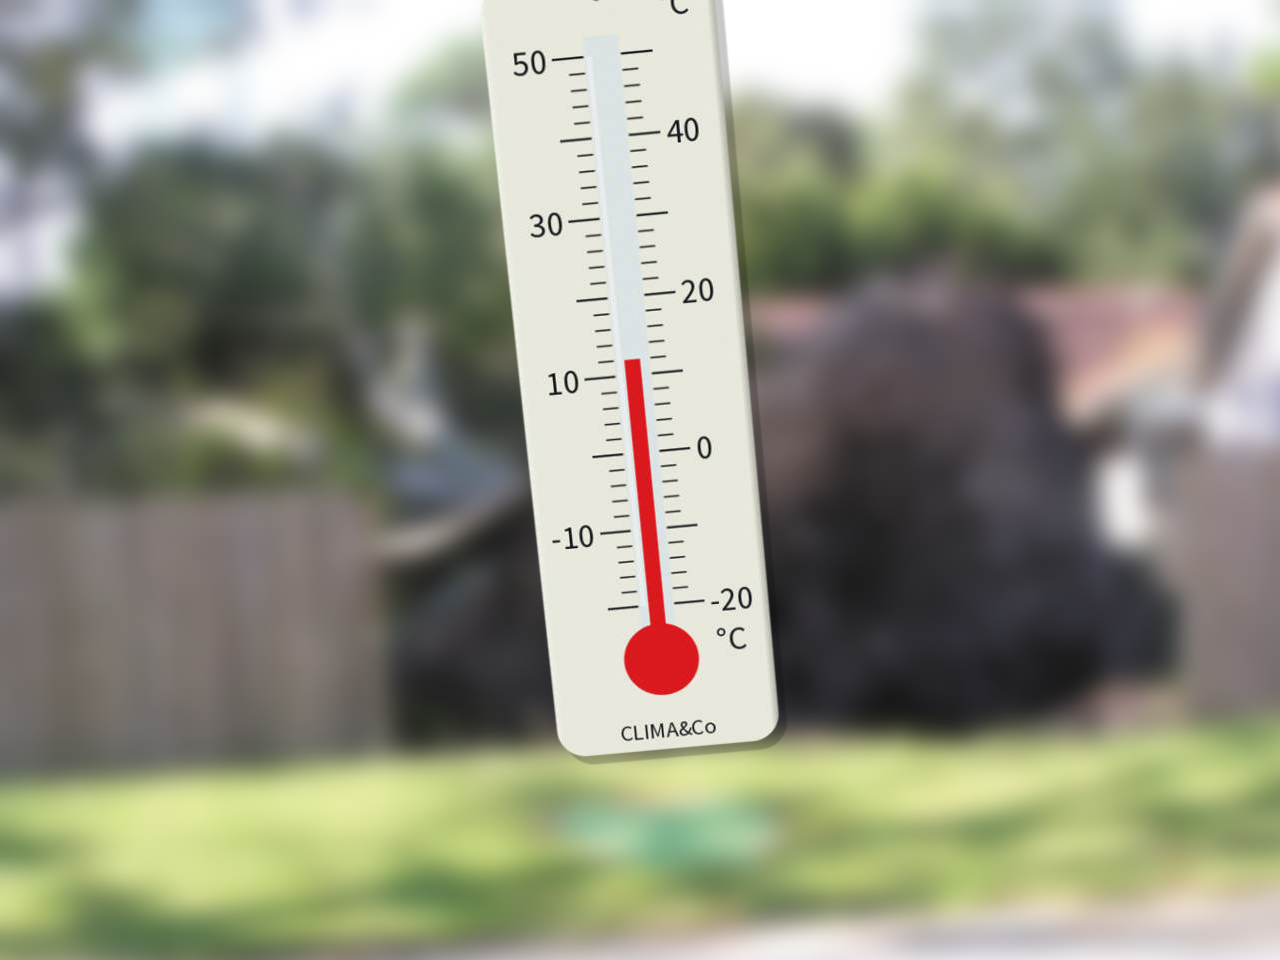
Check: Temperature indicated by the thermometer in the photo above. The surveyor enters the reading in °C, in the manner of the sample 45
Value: 12
